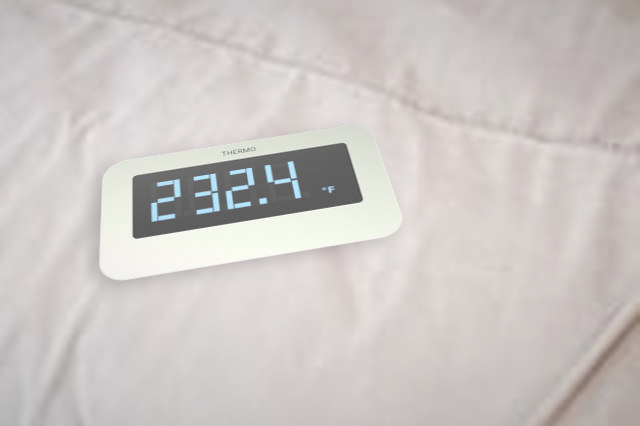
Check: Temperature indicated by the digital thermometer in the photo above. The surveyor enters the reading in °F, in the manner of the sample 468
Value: 232.4
